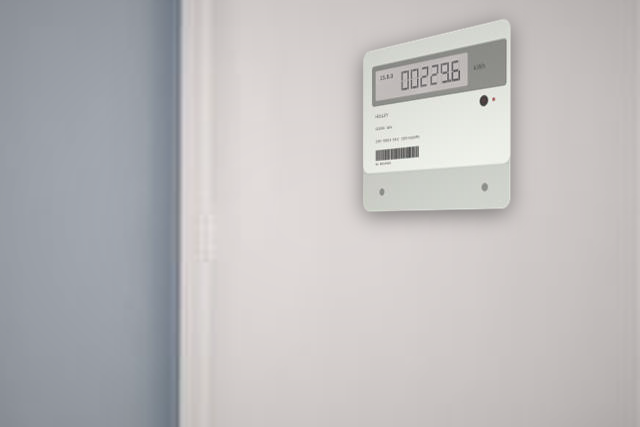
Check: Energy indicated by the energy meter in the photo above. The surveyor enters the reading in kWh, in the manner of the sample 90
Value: 229.6
